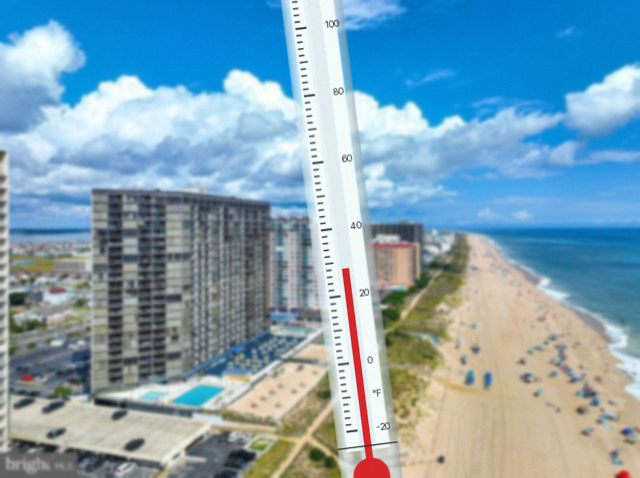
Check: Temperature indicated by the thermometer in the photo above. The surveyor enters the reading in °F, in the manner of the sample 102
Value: 28
